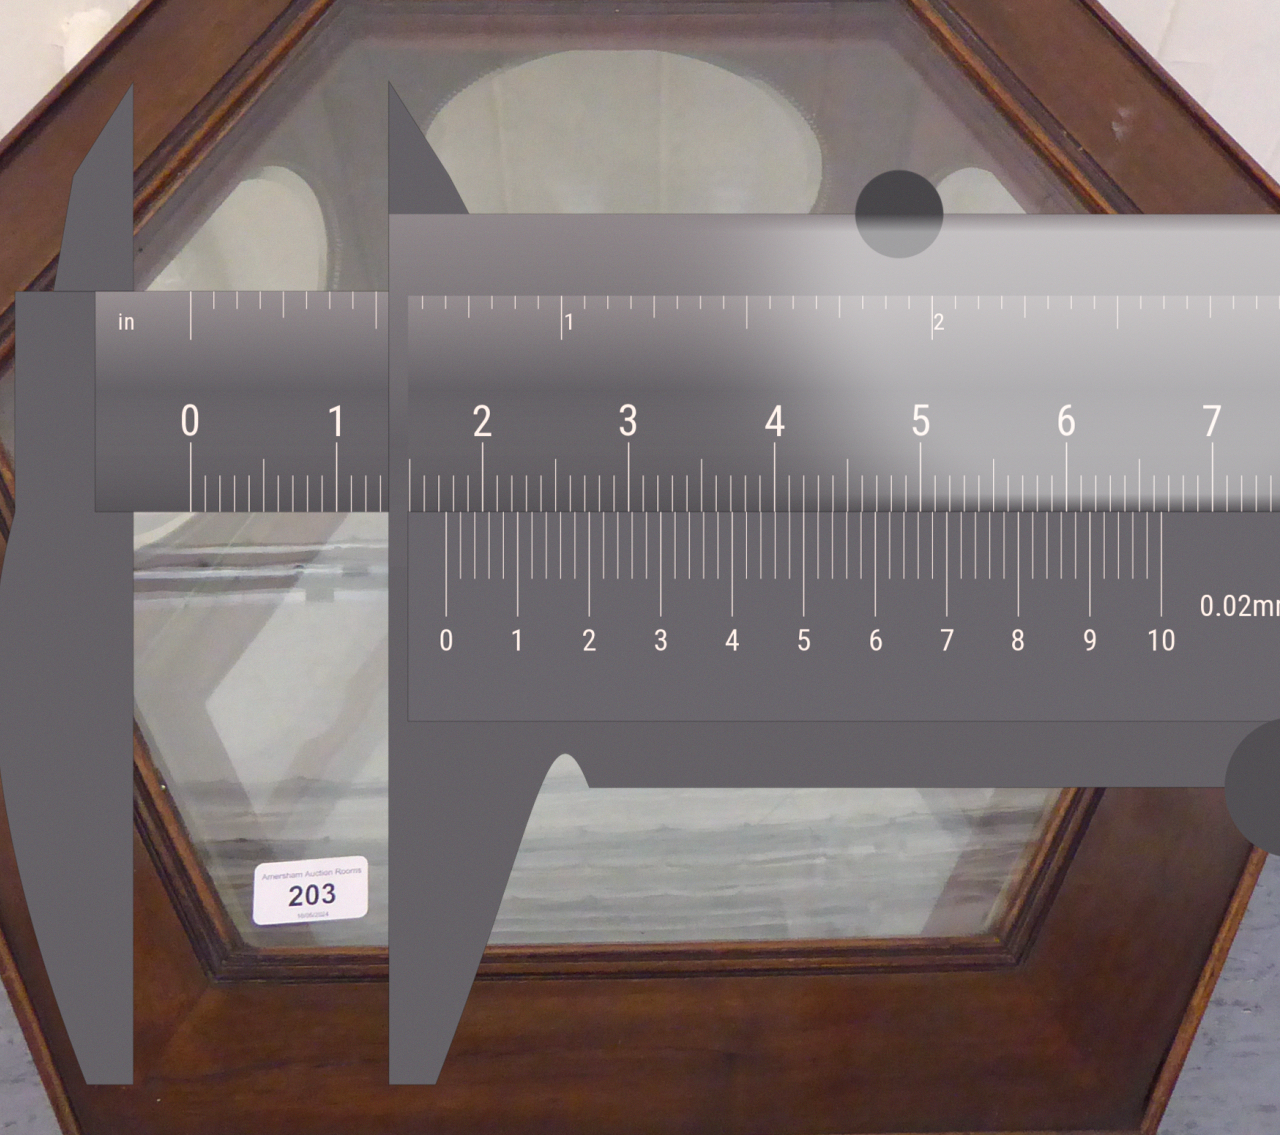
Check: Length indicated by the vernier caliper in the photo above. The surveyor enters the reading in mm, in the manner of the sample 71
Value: 17.5
